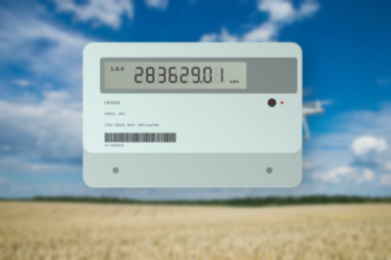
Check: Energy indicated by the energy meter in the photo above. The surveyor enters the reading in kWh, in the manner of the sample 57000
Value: 283629.01
